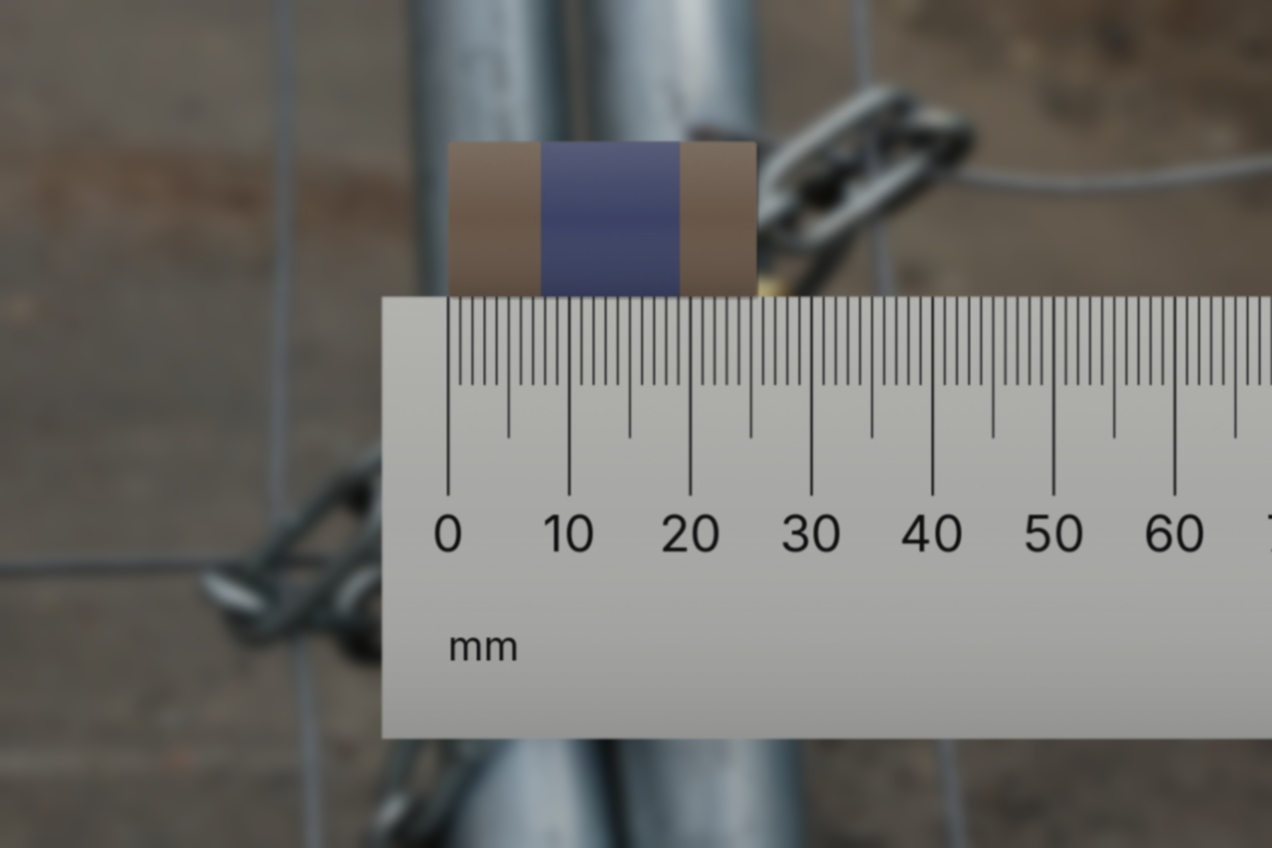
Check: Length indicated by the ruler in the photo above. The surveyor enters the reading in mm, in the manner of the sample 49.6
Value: 25.5
